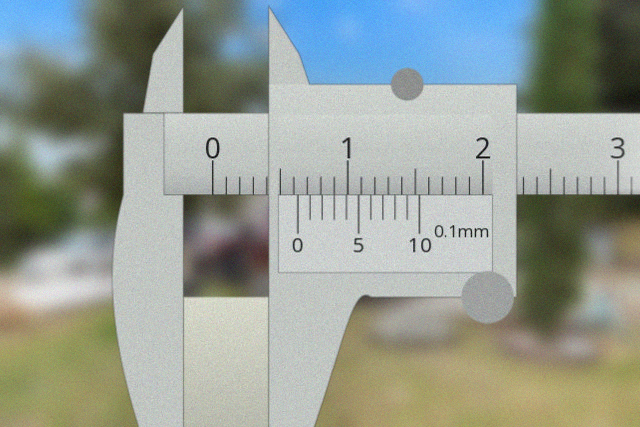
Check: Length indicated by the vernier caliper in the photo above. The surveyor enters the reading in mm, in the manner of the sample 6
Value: 6.3
